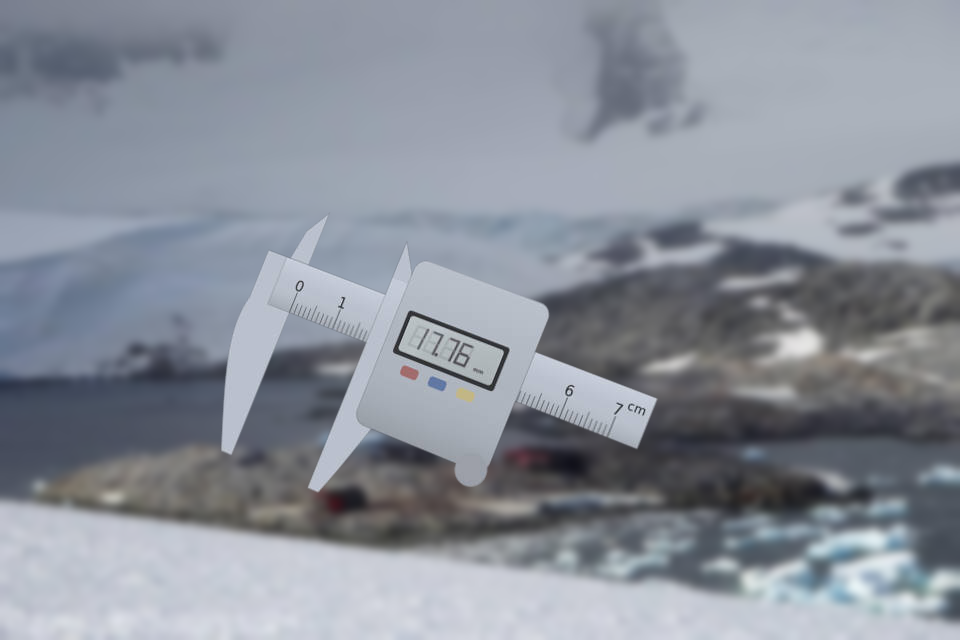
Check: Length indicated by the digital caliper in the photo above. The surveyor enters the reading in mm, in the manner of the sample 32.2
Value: 17.76
